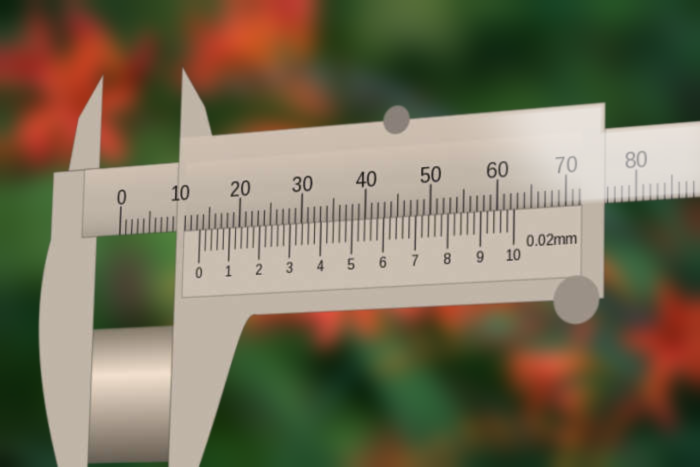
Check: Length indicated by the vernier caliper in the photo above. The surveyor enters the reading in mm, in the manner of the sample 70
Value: 13.5
